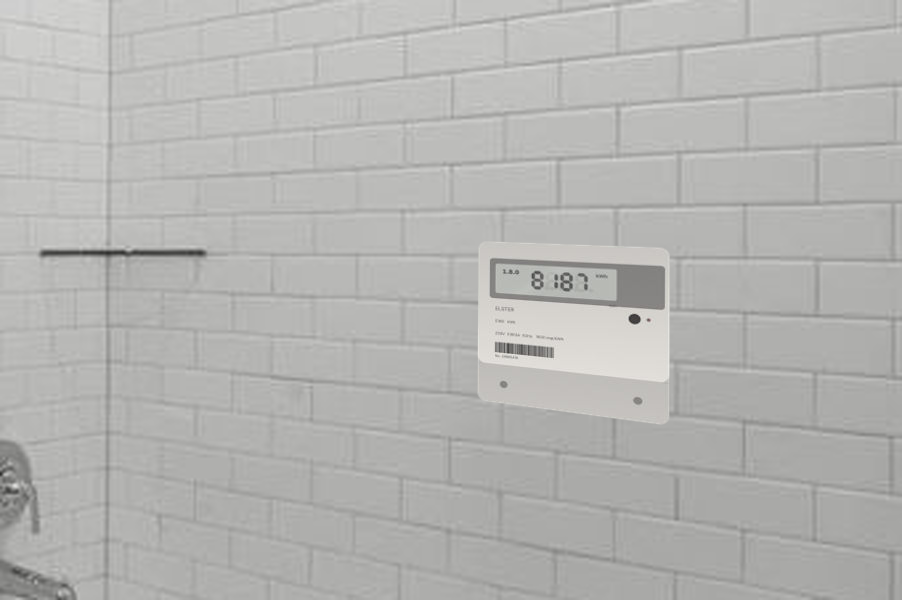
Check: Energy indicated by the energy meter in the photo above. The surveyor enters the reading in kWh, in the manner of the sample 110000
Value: 8187
